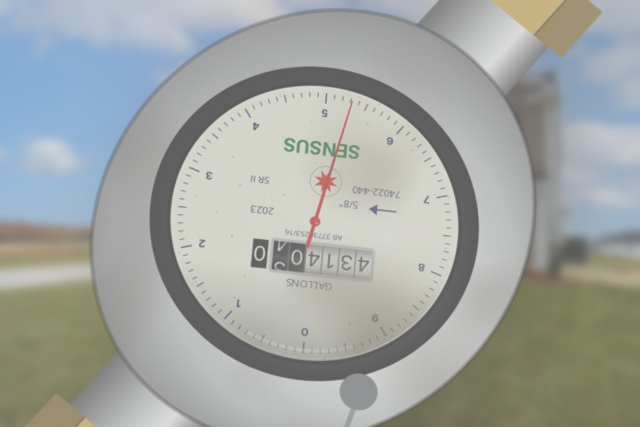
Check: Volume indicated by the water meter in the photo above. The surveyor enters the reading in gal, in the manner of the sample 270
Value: 4314035.3
